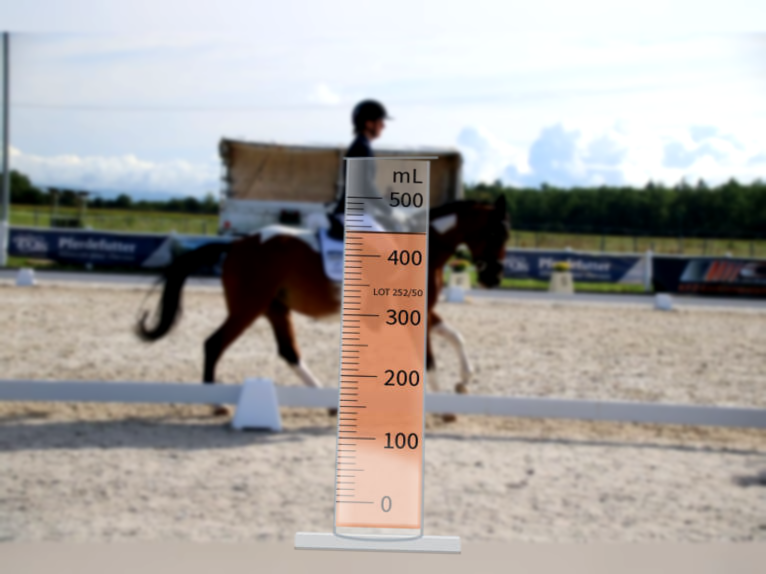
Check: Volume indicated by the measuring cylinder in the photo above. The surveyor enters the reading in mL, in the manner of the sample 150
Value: 440
